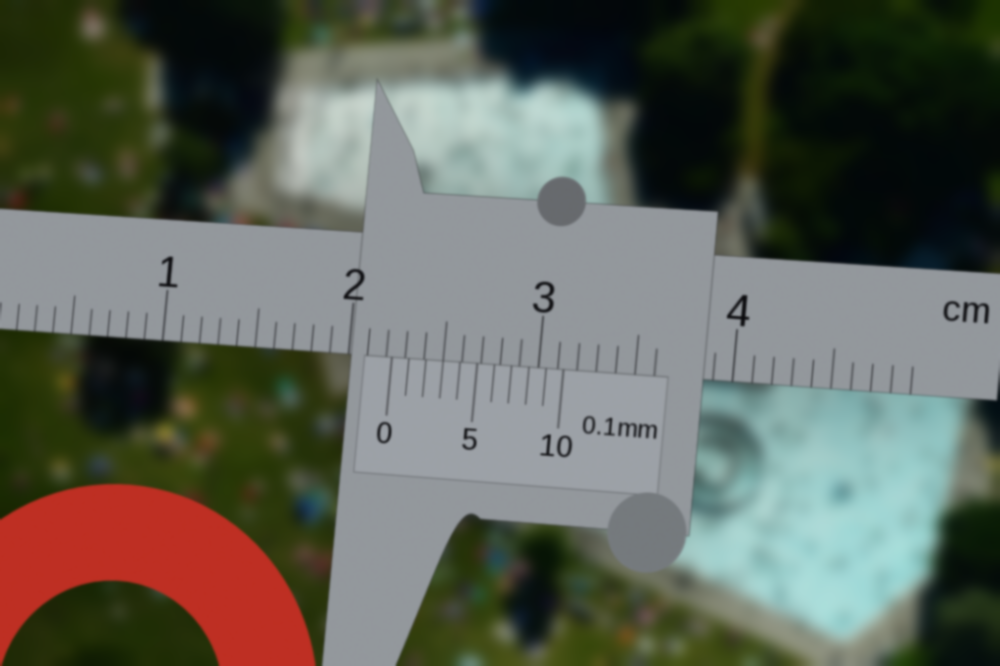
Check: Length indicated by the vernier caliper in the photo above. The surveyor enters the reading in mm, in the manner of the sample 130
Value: 22.3
